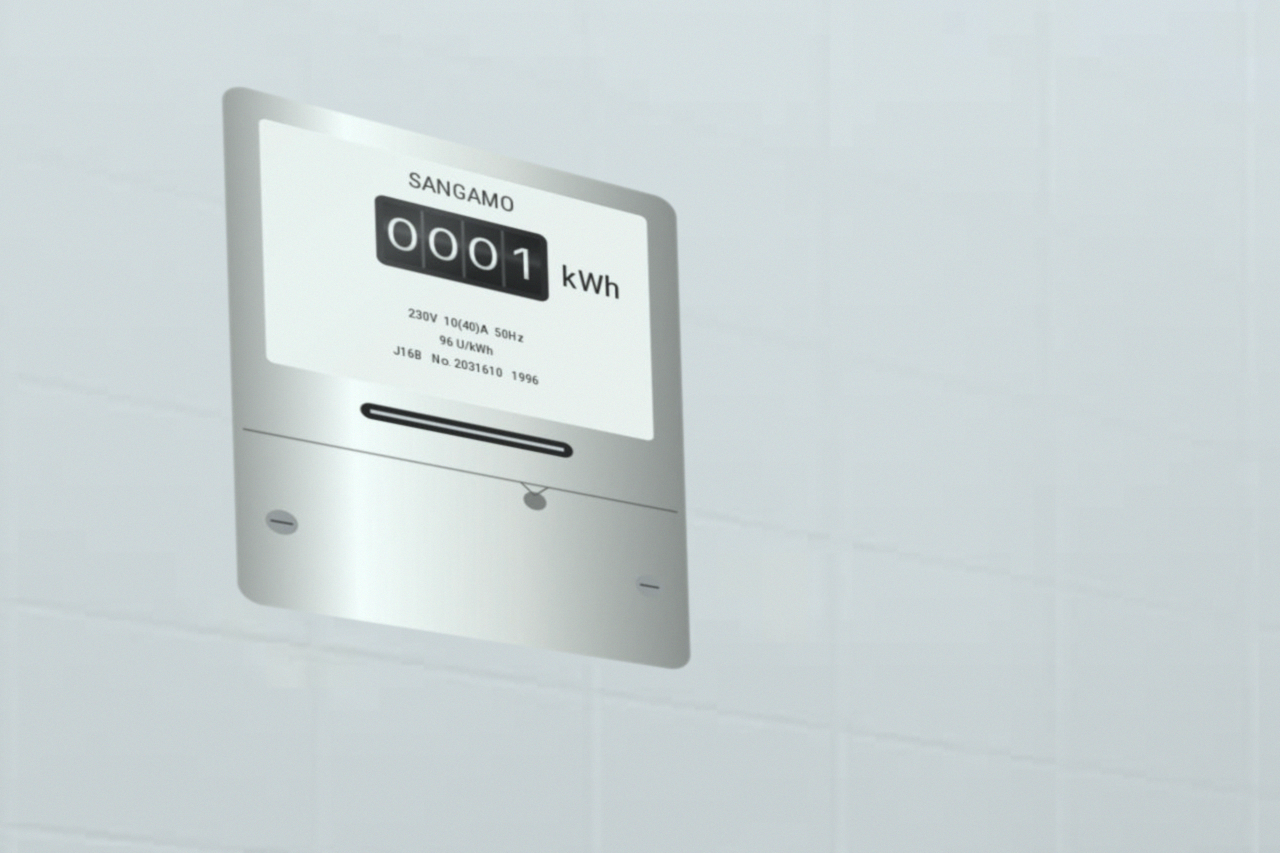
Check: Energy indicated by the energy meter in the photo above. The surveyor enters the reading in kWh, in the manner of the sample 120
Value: 1
